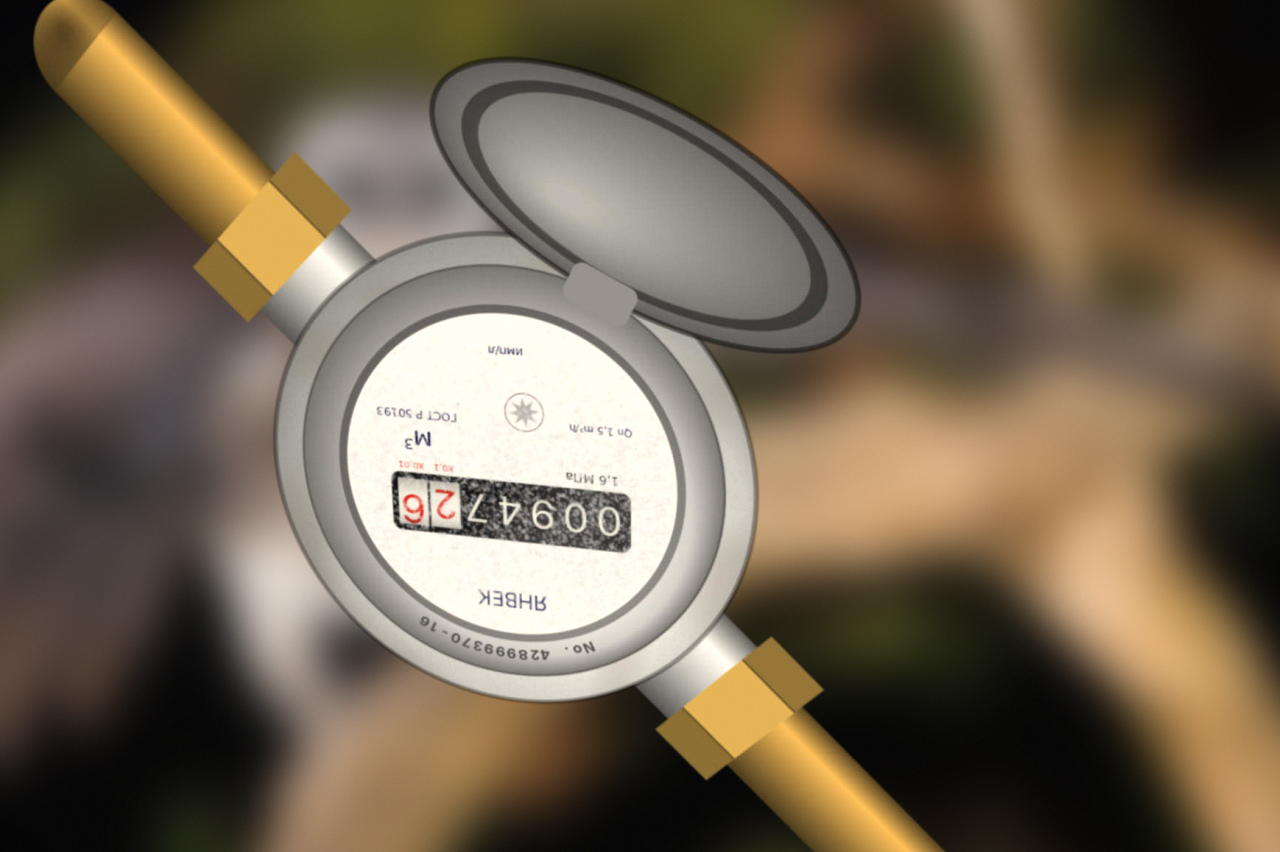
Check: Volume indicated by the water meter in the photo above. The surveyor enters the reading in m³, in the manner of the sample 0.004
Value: 947.26
